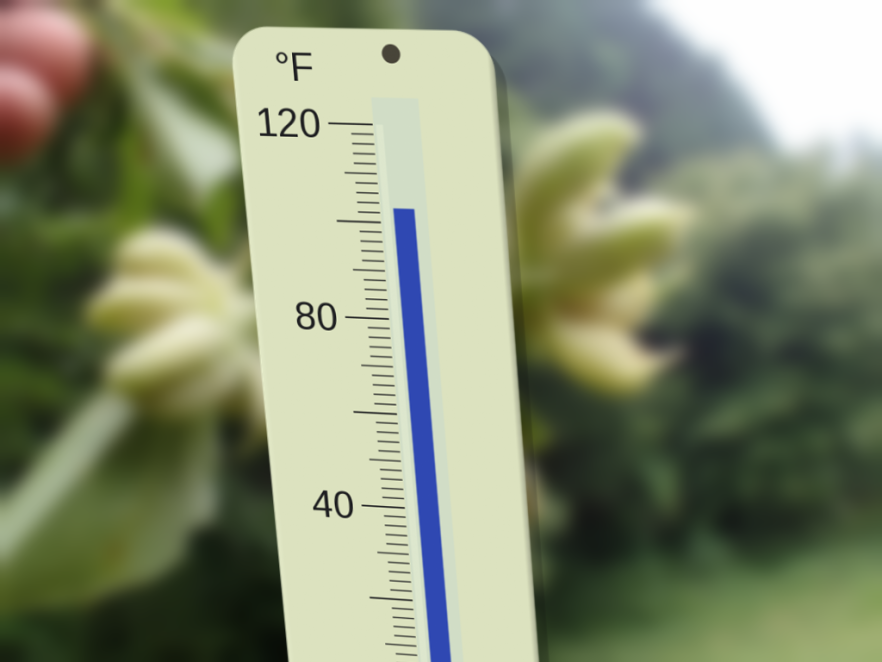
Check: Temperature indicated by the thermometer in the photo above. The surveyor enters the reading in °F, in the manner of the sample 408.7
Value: 103
